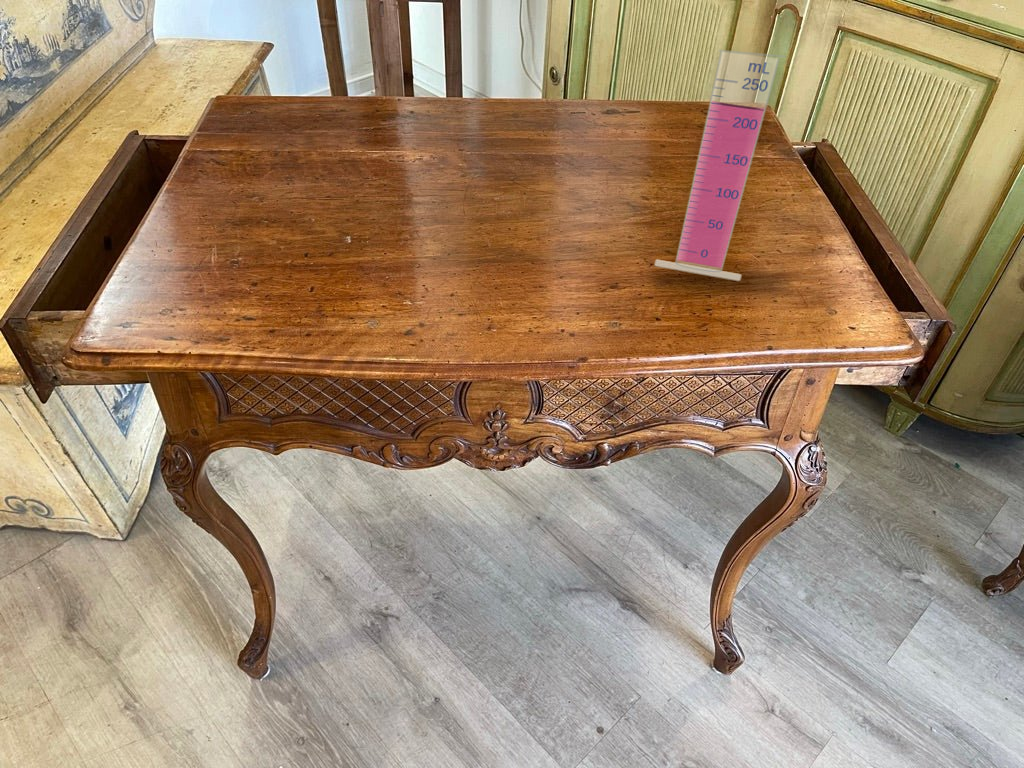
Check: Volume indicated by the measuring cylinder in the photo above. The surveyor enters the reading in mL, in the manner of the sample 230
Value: 220
